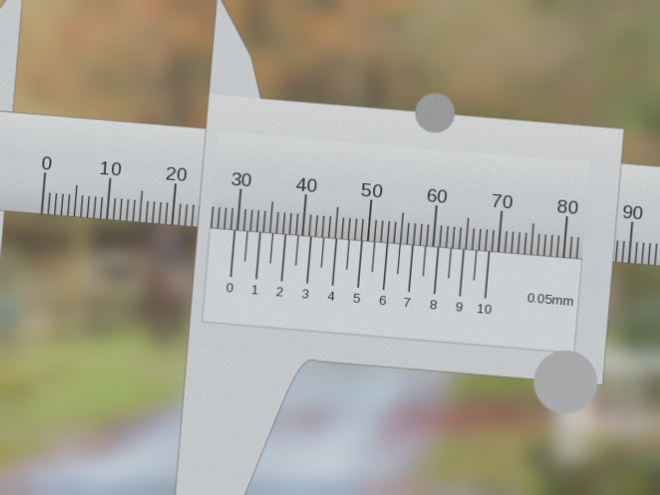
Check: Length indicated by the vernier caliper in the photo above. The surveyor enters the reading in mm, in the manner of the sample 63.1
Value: 29.6
